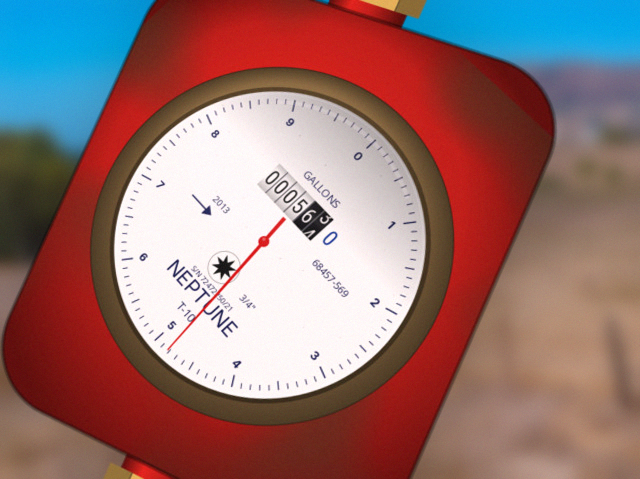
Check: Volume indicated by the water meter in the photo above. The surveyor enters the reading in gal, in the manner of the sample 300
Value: 5634.8
